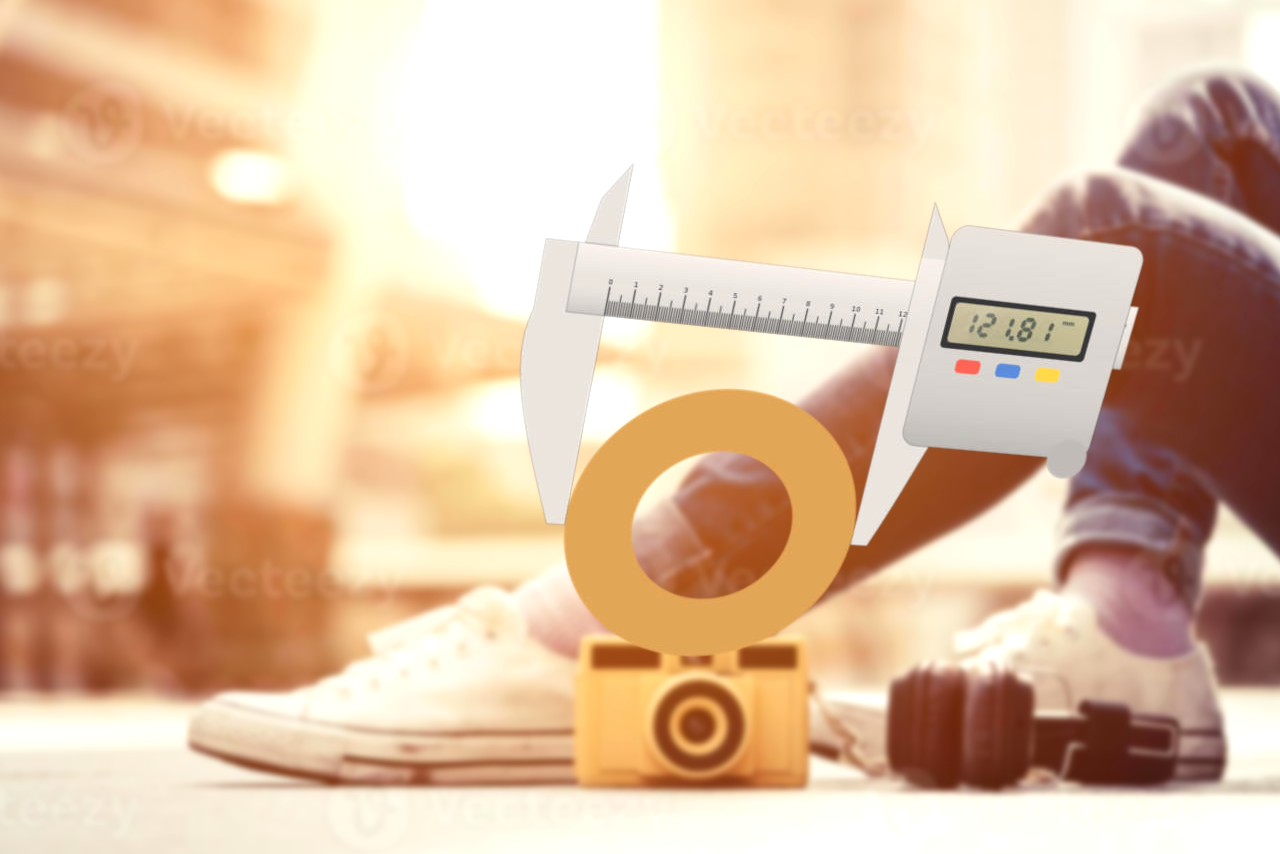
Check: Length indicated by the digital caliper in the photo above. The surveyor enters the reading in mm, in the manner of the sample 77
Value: 121.81
